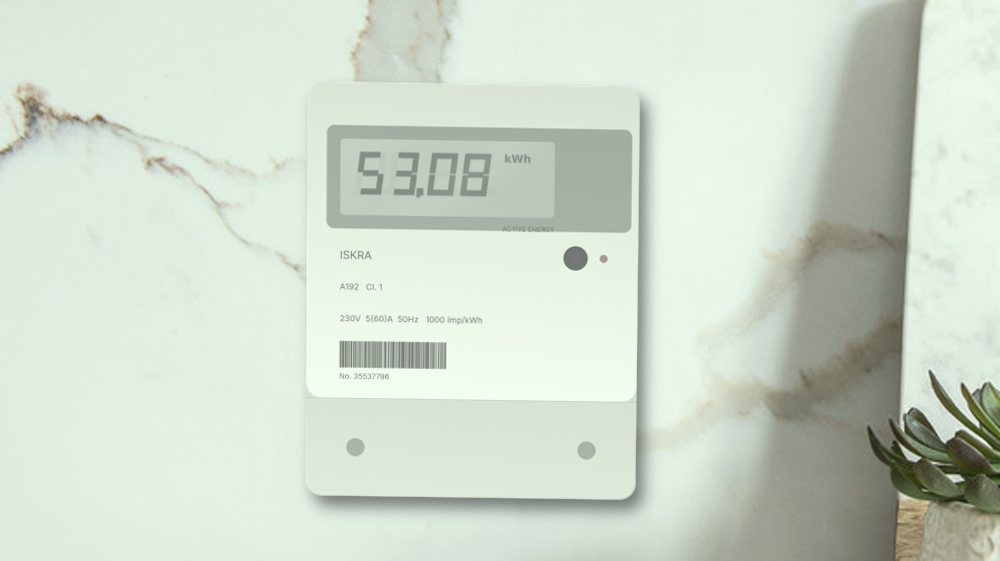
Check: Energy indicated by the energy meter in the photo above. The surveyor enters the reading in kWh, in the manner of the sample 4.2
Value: 53.08
